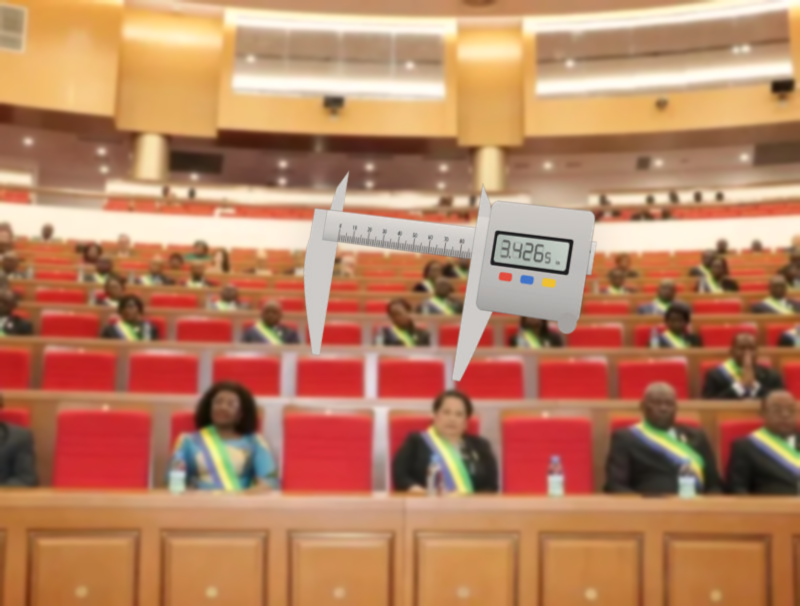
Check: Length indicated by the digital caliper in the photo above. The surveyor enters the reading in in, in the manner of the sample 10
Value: 3.4265
